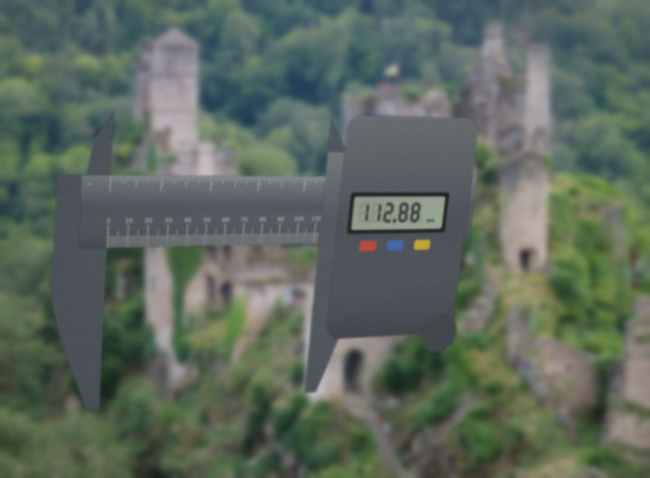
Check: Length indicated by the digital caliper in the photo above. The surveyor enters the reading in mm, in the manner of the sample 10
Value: 112.88
